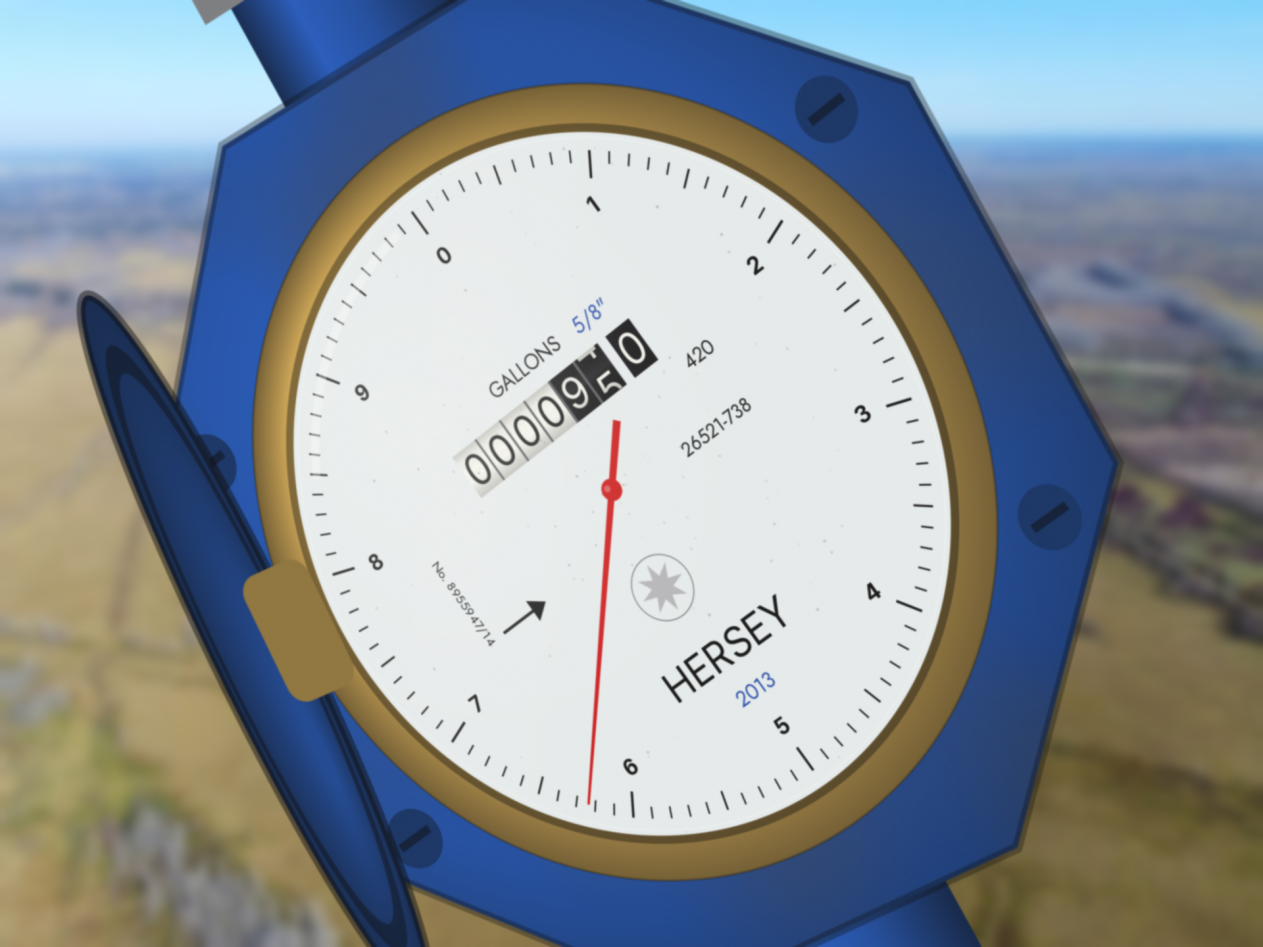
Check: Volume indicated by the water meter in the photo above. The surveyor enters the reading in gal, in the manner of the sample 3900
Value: 946.2
